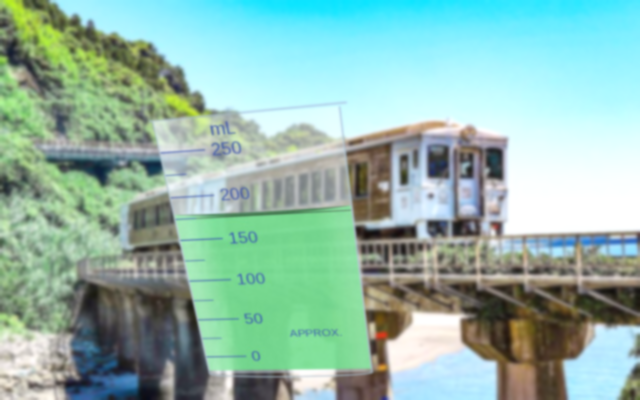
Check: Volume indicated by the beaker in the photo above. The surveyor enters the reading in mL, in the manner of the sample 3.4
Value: 175
